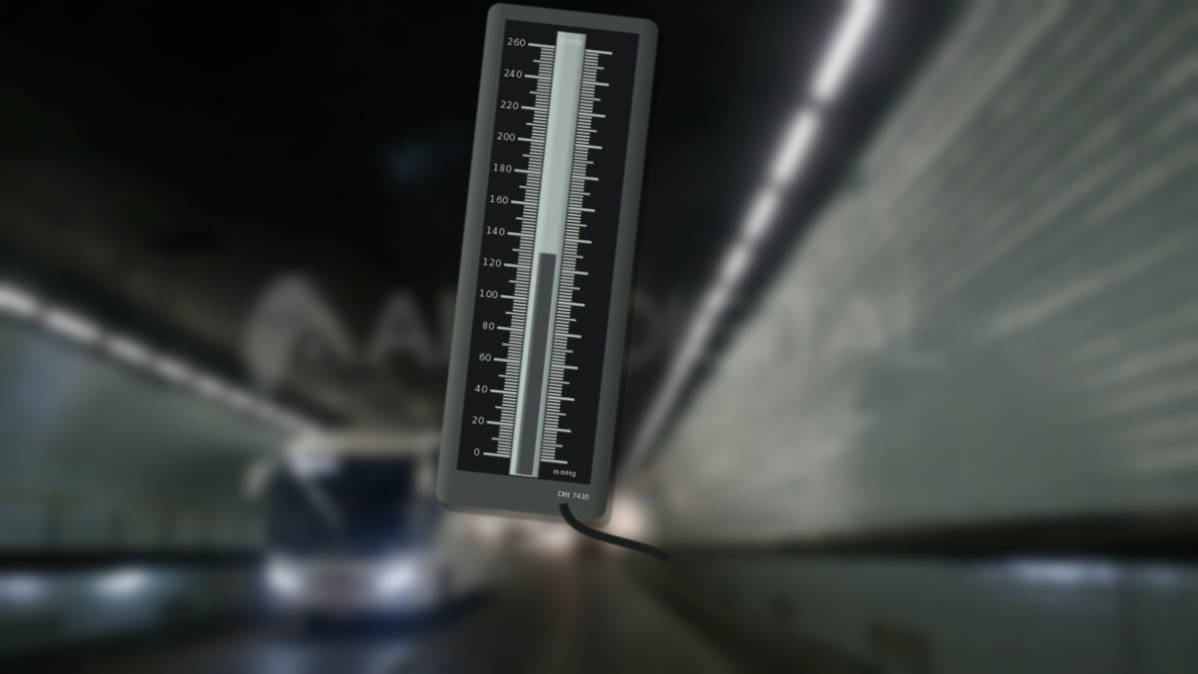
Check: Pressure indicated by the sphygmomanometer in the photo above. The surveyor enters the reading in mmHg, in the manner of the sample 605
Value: 130
